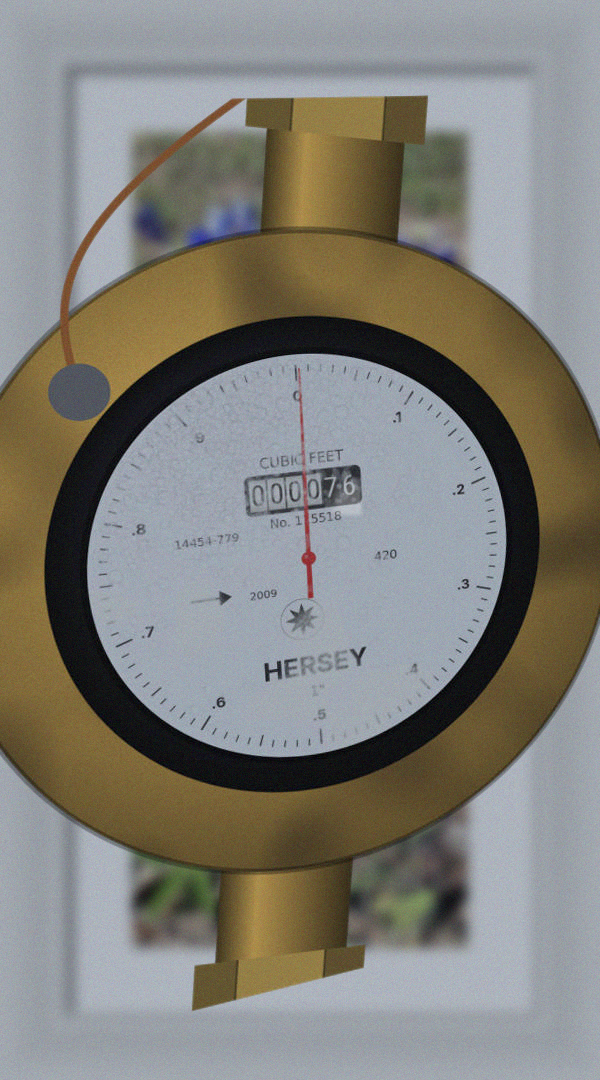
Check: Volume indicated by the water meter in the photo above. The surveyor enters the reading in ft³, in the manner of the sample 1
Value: 76.00
